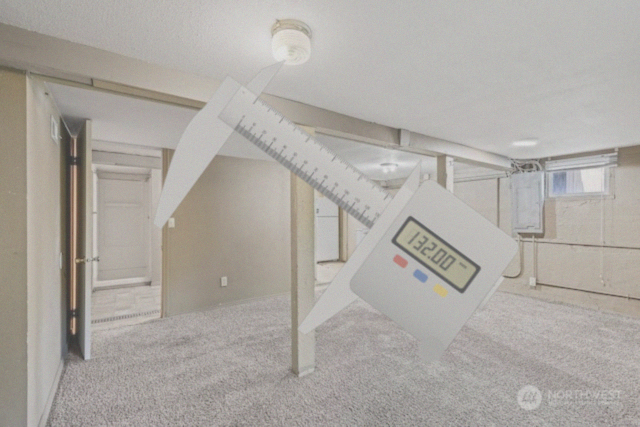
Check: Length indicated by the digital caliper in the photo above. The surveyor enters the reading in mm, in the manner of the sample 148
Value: 132.00
